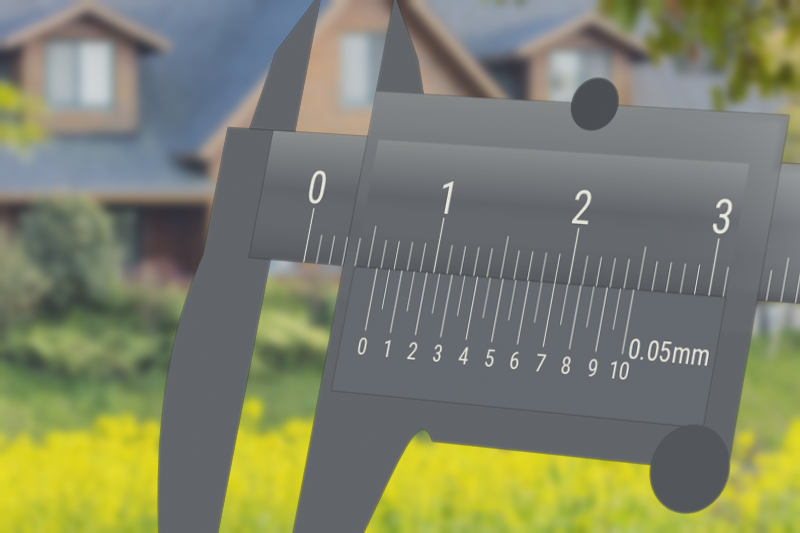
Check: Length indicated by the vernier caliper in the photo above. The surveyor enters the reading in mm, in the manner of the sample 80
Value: 5.7
